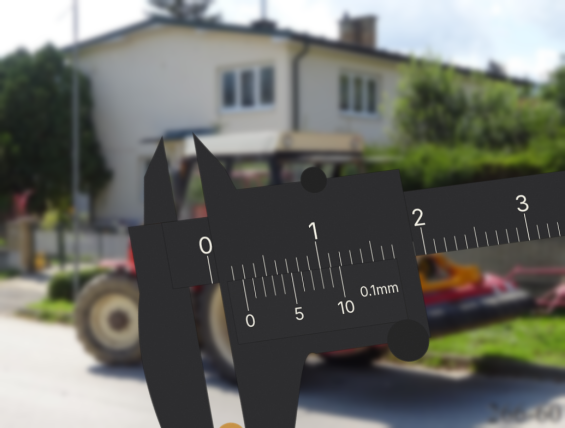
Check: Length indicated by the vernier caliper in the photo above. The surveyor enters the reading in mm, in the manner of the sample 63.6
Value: 2.8
